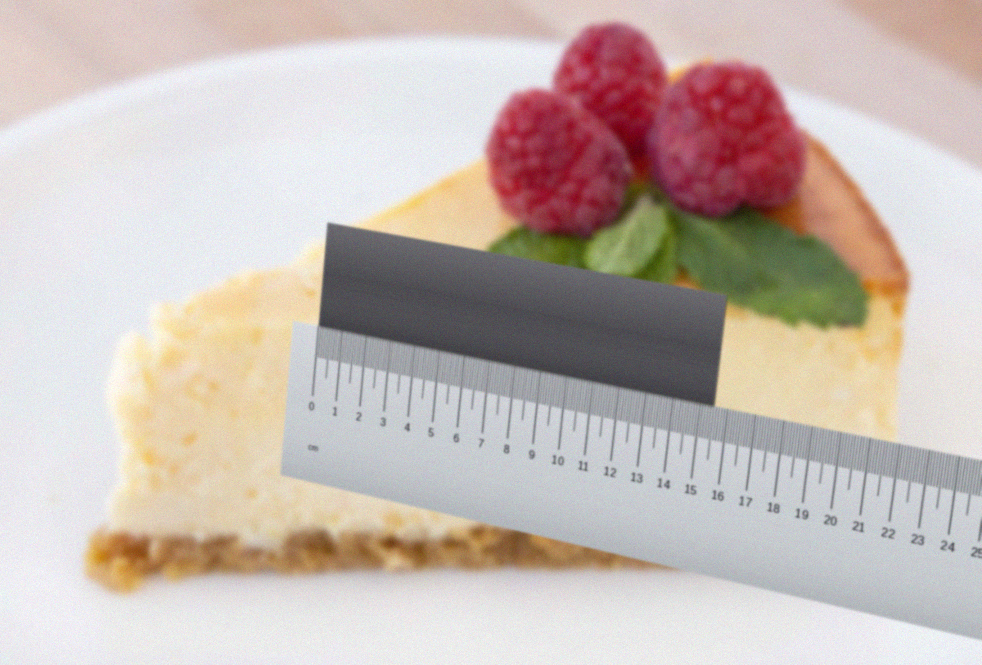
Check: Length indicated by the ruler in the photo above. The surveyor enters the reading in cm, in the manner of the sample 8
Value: 15.5
